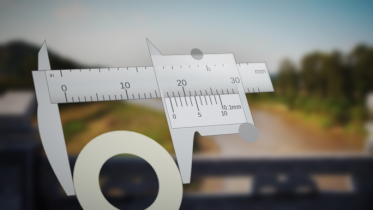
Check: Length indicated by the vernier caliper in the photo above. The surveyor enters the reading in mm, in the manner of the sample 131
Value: 17.2
